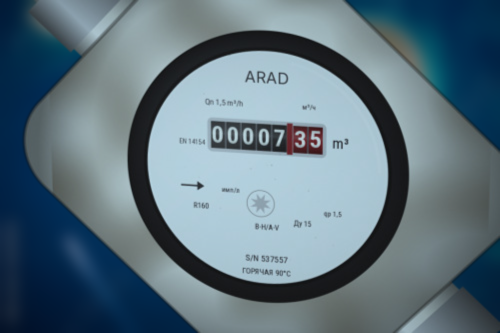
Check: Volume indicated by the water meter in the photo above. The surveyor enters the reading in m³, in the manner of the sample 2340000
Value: 7.35
